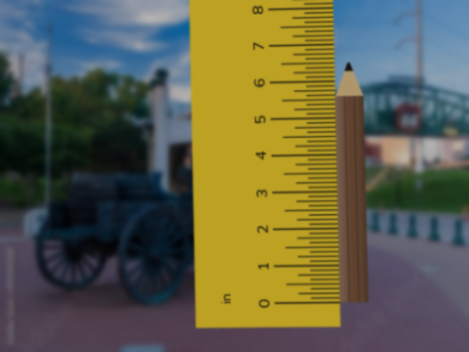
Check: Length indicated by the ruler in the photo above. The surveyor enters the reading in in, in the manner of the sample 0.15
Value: 6.5
